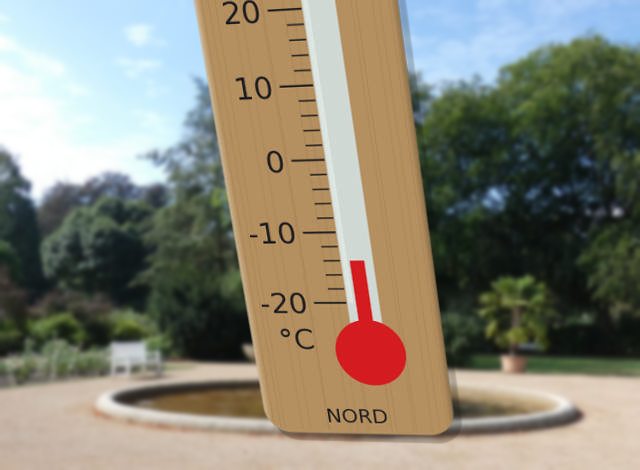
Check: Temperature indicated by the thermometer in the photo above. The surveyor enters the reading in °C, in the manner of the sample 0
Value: -14
